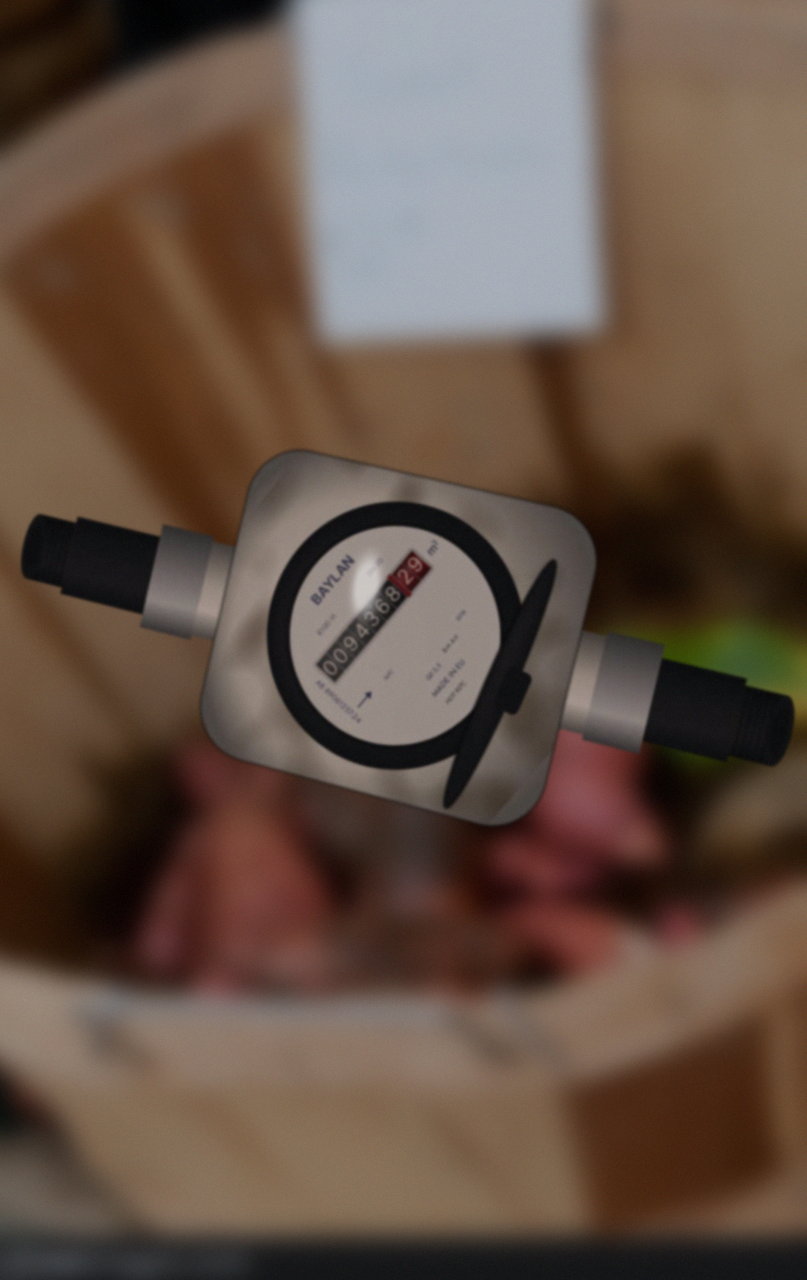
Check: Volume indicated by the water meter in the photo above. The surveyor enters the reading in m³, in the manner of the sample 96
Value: 94368.29
